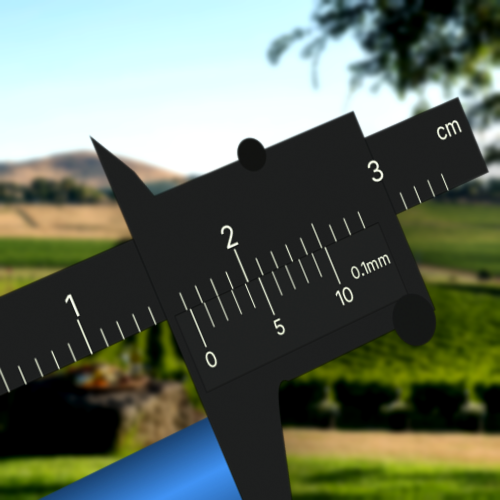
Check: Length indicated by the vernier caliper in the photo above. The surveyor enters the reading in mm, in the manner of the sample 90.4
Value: 16.2
